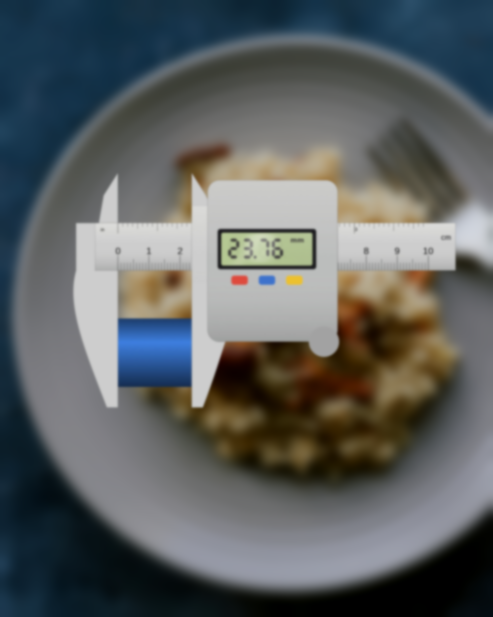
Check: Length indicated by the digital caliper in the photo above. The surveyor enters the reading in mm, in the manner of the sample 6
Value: 23.76
